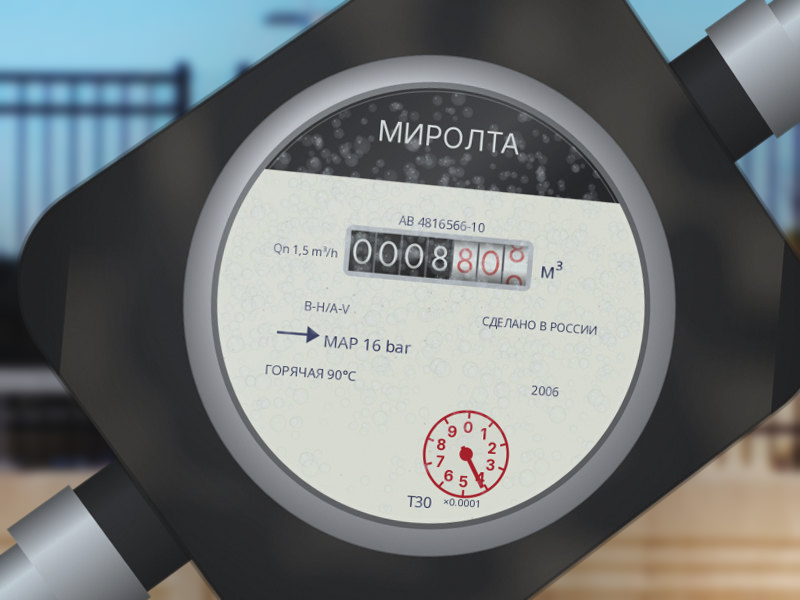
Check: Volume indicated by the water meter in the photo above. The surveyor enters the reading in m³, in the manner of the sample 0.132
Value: 8.8084
